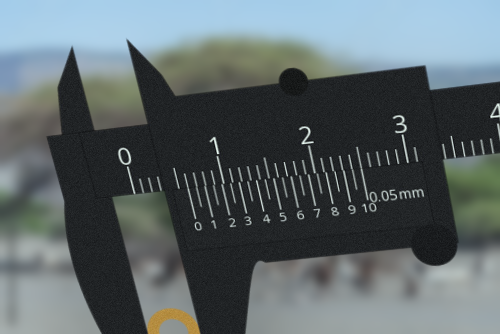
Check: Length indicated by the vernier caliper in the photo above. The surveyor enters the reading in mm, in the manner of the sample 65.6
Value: 6.0
